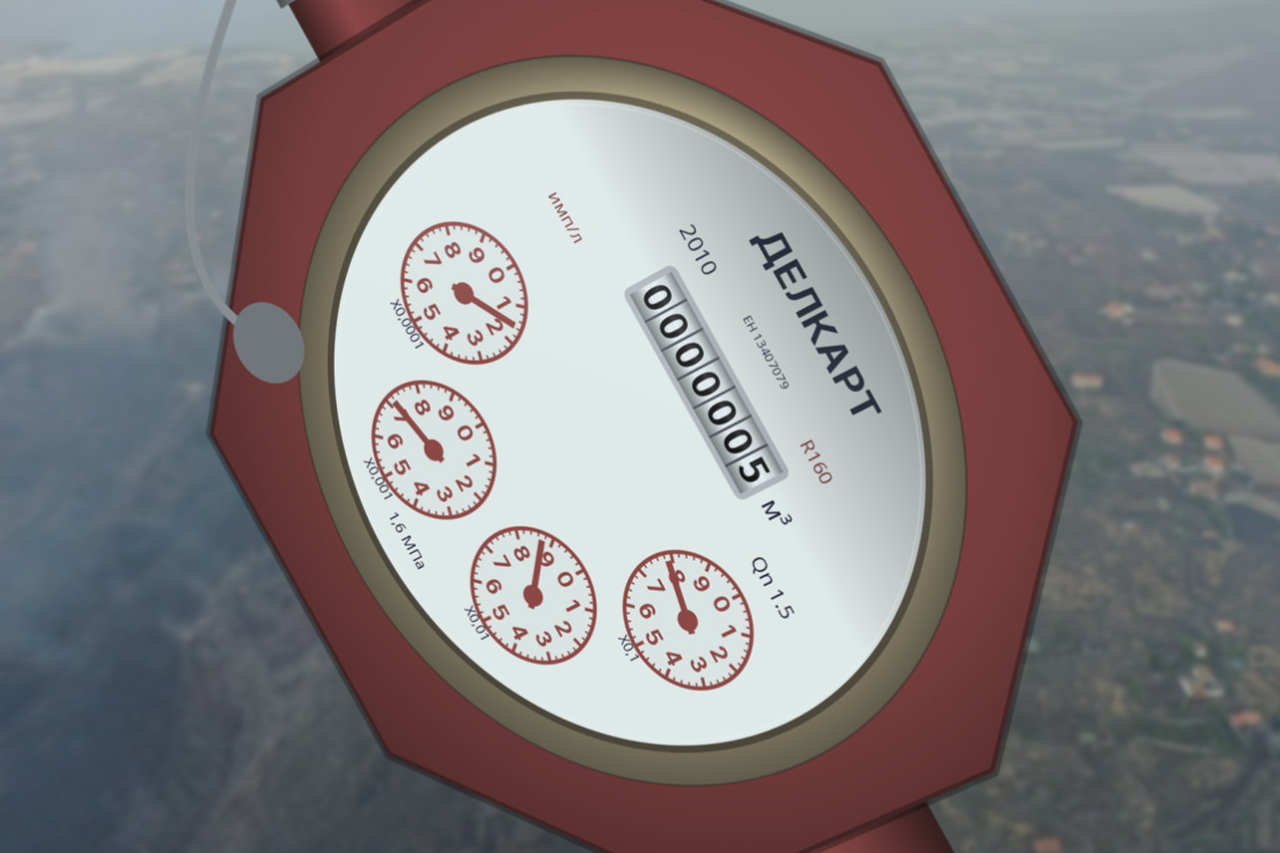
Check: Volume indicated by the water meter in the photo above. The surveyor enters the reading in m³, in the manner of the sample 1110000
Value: 5.7871
